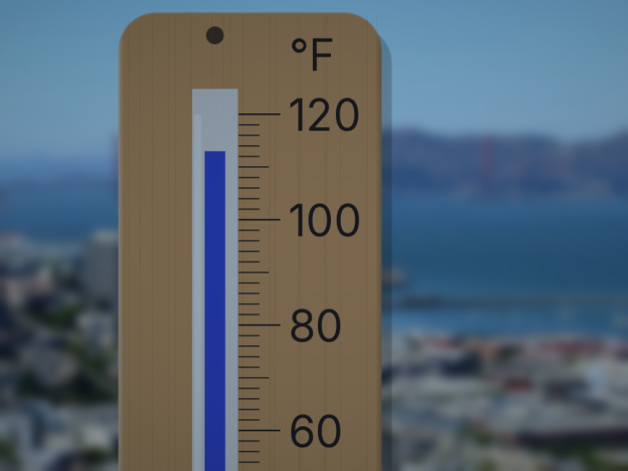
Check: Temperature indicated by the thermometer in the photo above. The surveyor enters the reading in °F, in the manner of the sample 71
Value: 113
